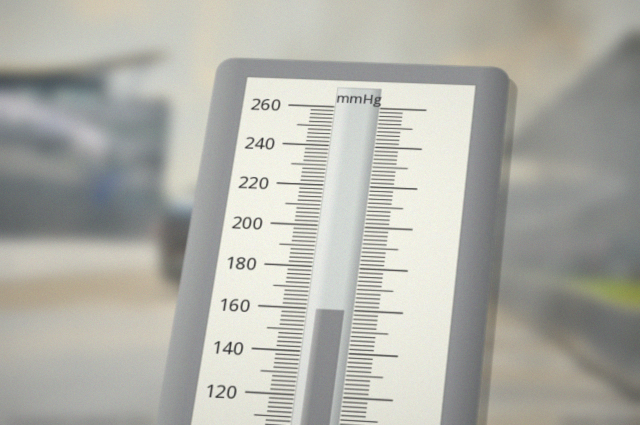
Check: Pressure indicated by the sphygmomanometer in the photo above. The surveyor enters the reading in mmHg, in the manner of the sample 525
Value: 160
